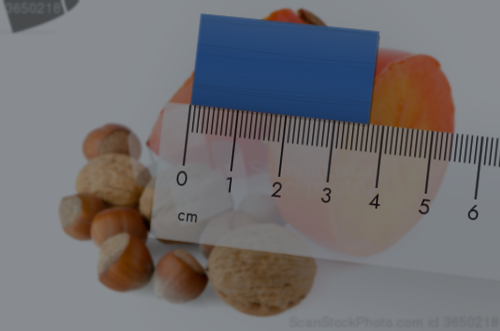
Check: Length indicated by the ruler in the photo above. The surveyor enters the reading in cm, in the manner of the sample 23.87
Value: 3.7
